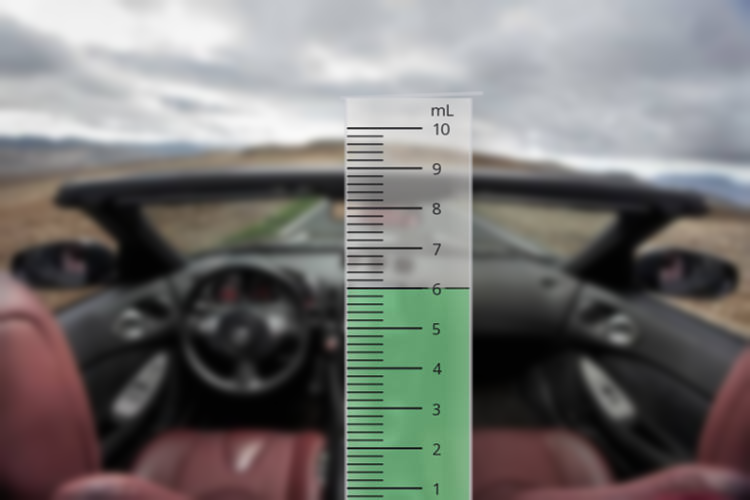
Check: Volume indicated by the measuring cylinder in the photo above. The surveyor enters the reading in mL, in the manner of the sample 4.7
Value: 6
